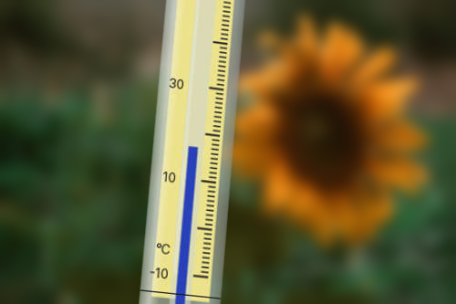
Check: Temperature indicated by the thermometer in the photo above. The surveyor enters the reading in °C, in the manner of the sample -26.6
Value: 17
